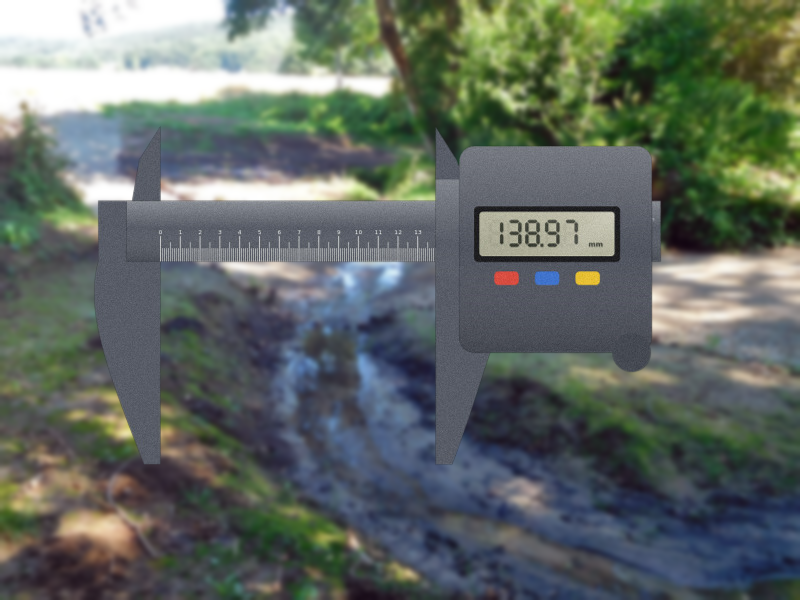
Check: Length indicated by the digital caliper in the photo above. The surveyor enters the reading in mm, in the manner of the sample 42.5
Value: 138.97
